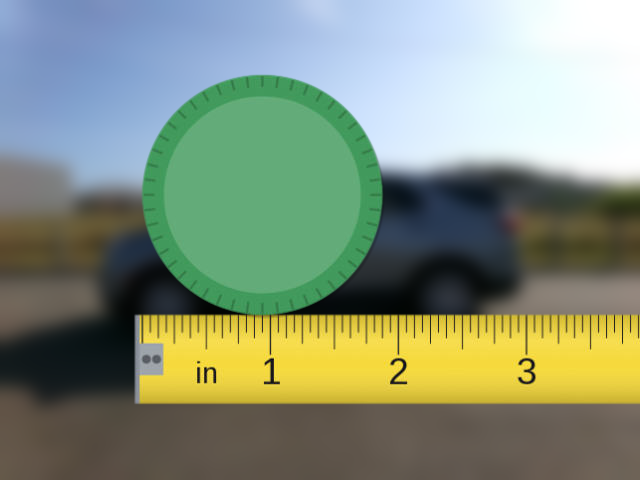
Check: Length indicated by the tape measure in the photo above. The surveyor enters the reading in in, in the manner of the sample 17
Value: 1.875
